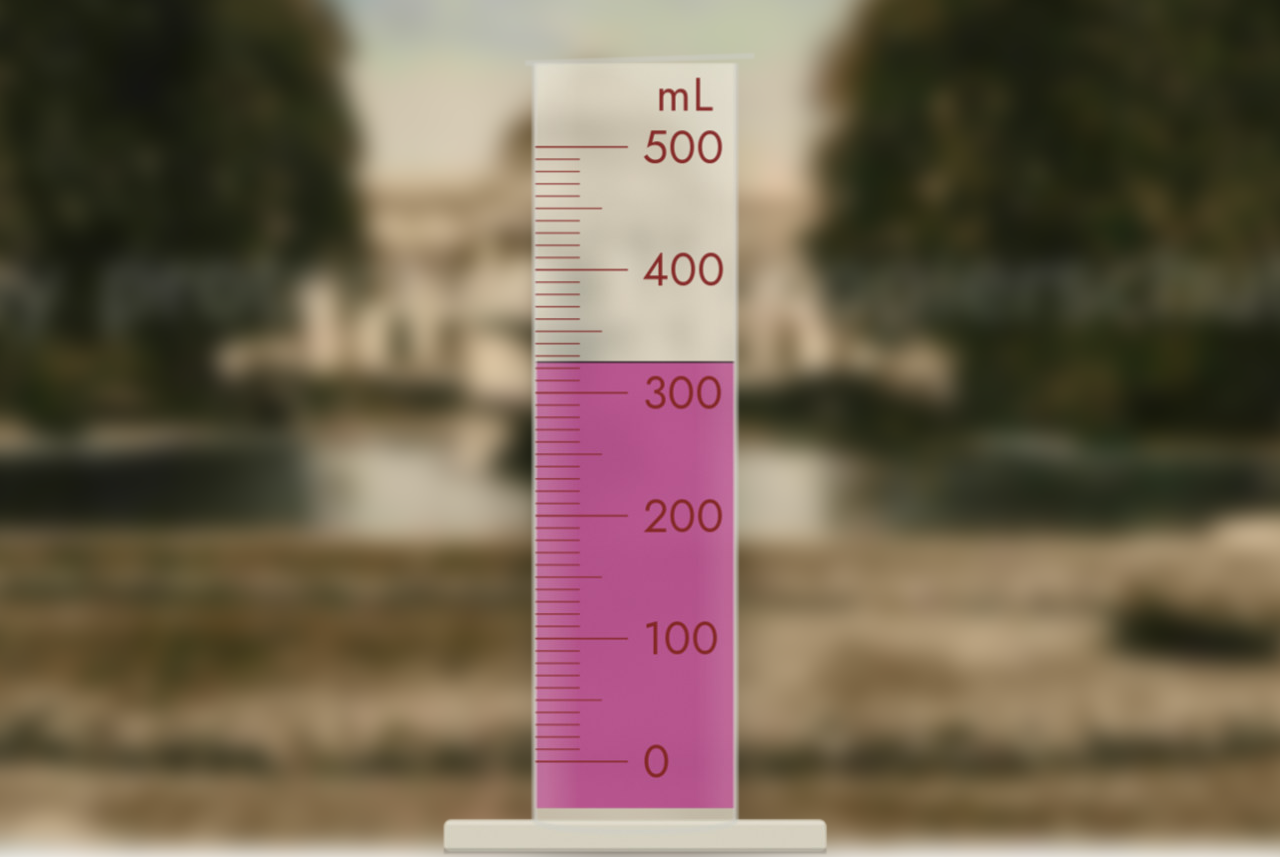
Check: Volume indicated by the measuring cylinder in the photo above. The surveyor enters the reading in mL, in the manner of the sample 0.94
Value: 325
